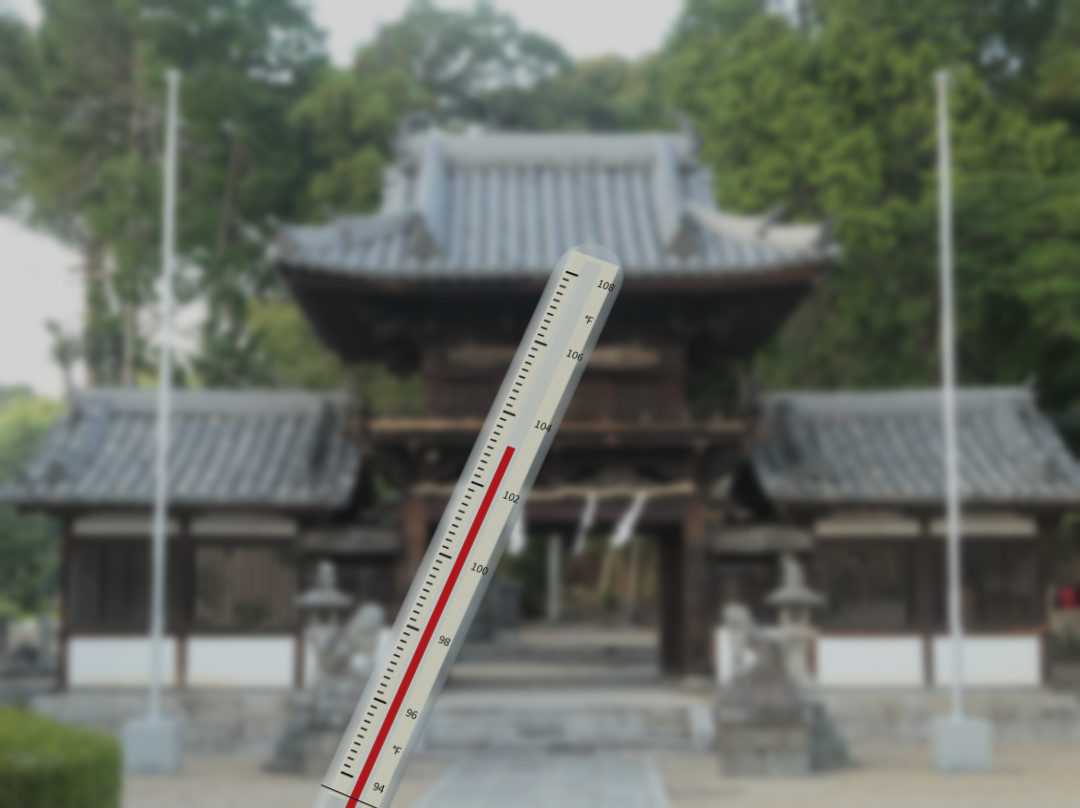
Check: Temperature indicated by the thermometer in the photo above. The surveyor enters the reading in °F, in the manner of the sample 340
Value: 103.2
